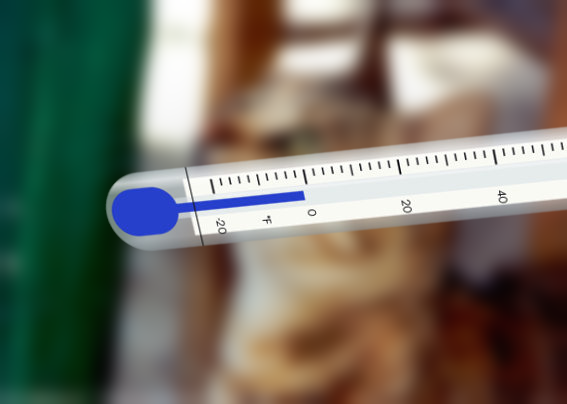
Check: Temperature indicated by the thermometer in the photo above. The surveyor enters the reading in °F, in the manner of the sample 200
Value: -1
